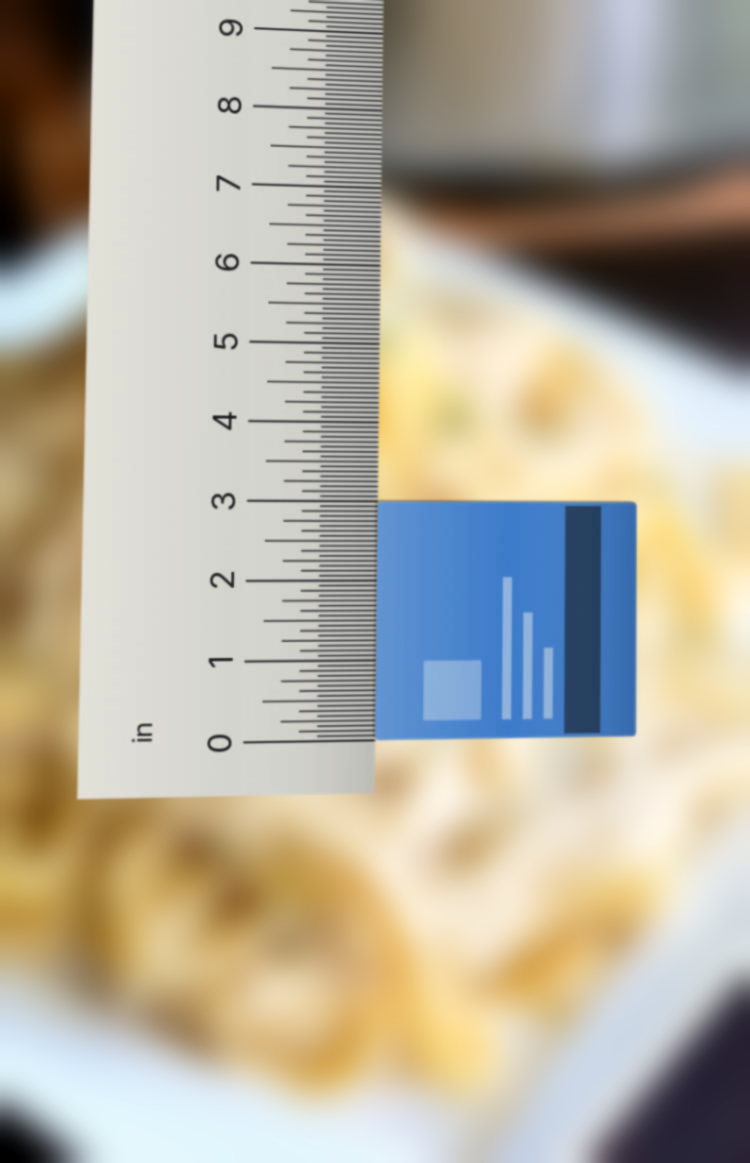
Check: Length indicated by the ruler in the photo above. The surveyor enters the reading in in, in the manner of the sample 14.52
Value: 3
